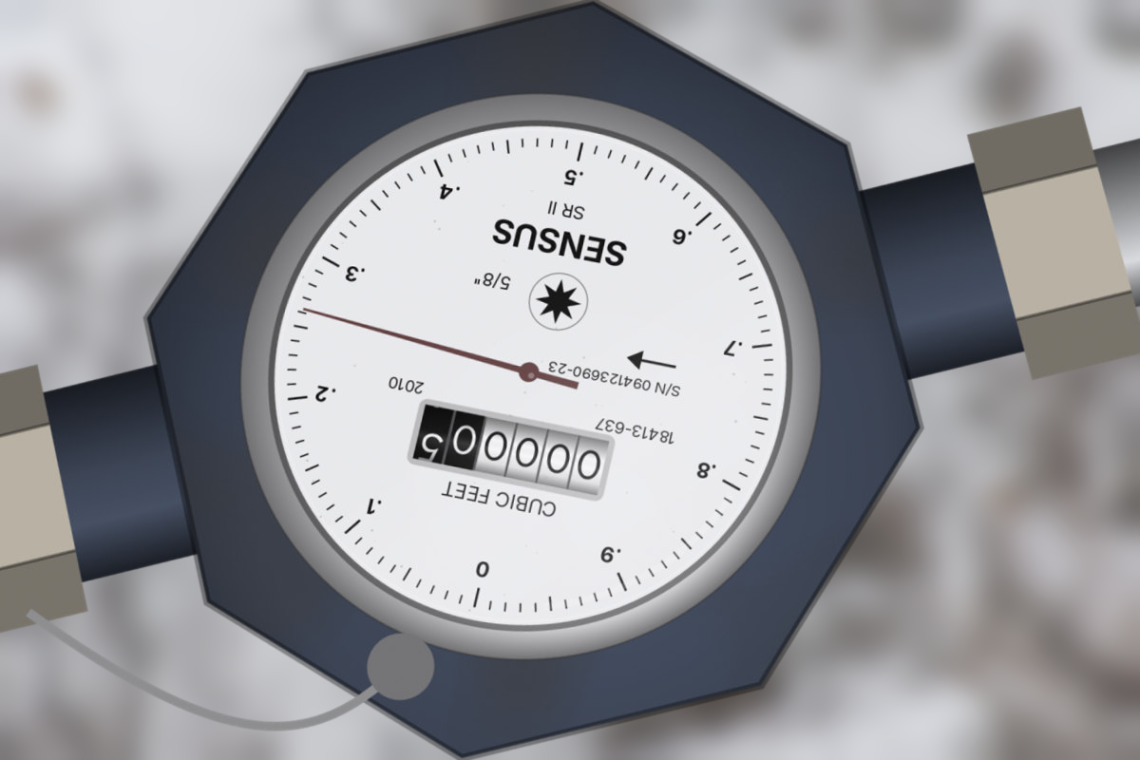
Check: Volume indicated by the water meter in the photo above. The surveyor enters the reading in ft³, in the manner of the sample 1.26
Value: 5.26
